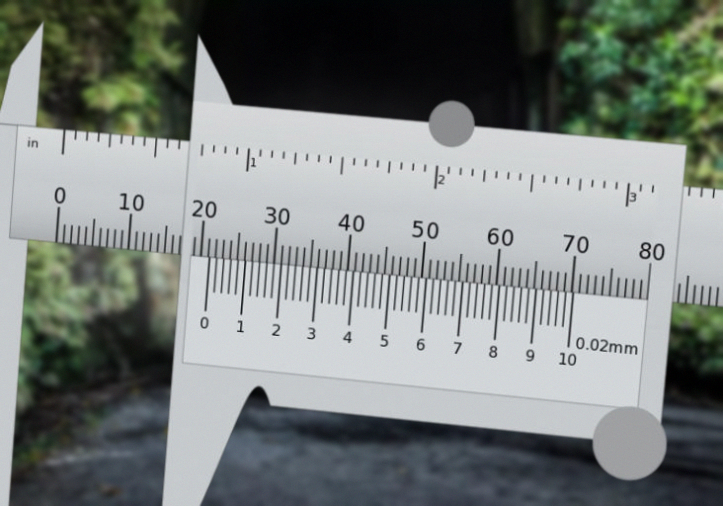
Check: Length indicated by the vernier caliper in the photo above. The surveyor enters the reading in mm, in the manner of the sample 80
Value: 21.2
